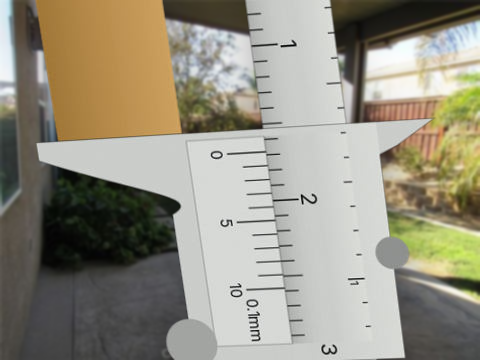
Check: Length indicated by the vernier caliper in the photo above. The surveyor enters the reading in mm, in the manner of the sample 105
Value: 16.8
